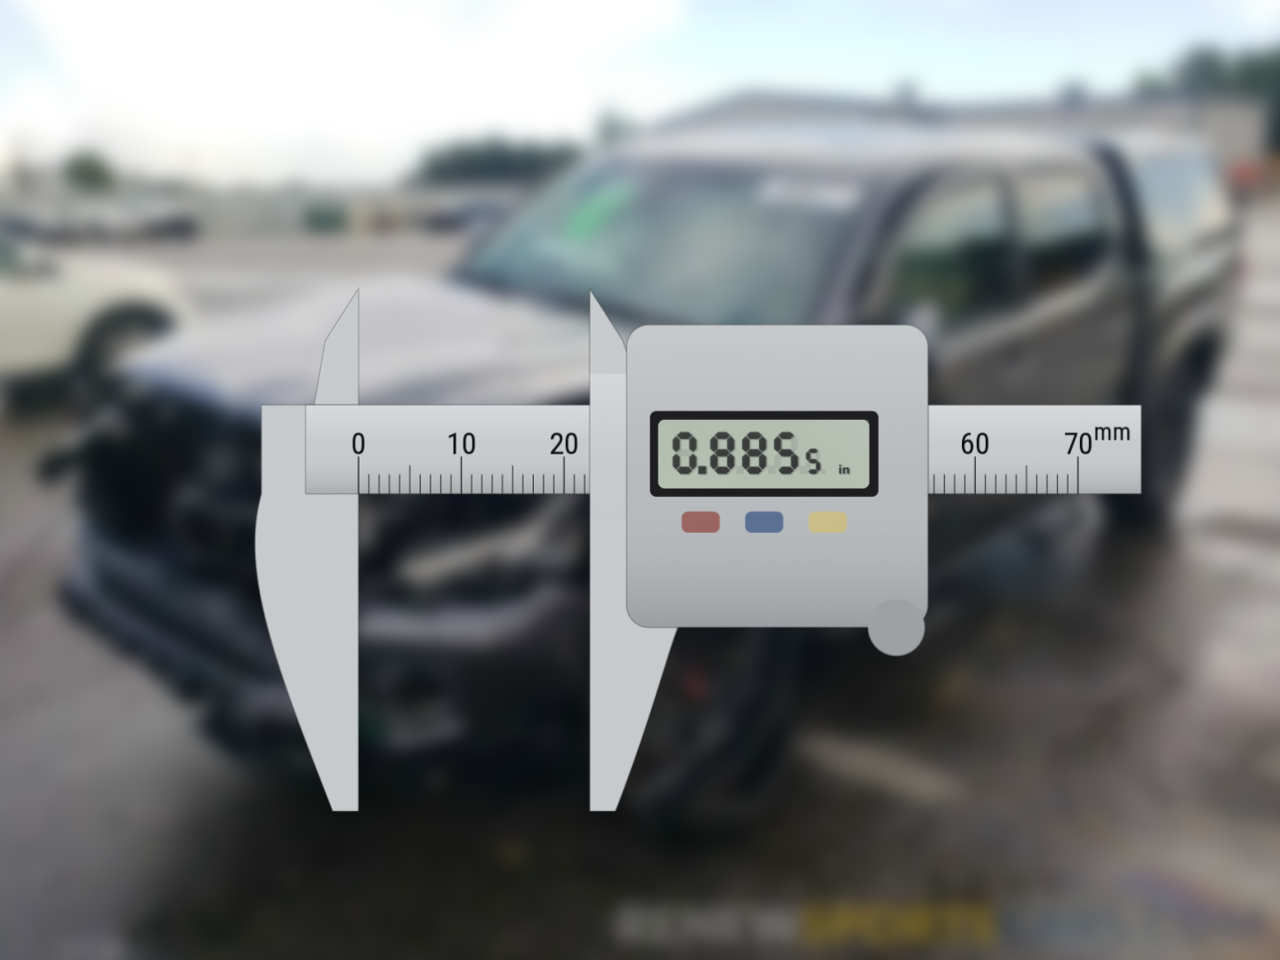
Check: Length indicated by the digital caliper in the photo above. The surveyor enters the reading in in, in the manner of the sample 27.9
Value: 0.8855
